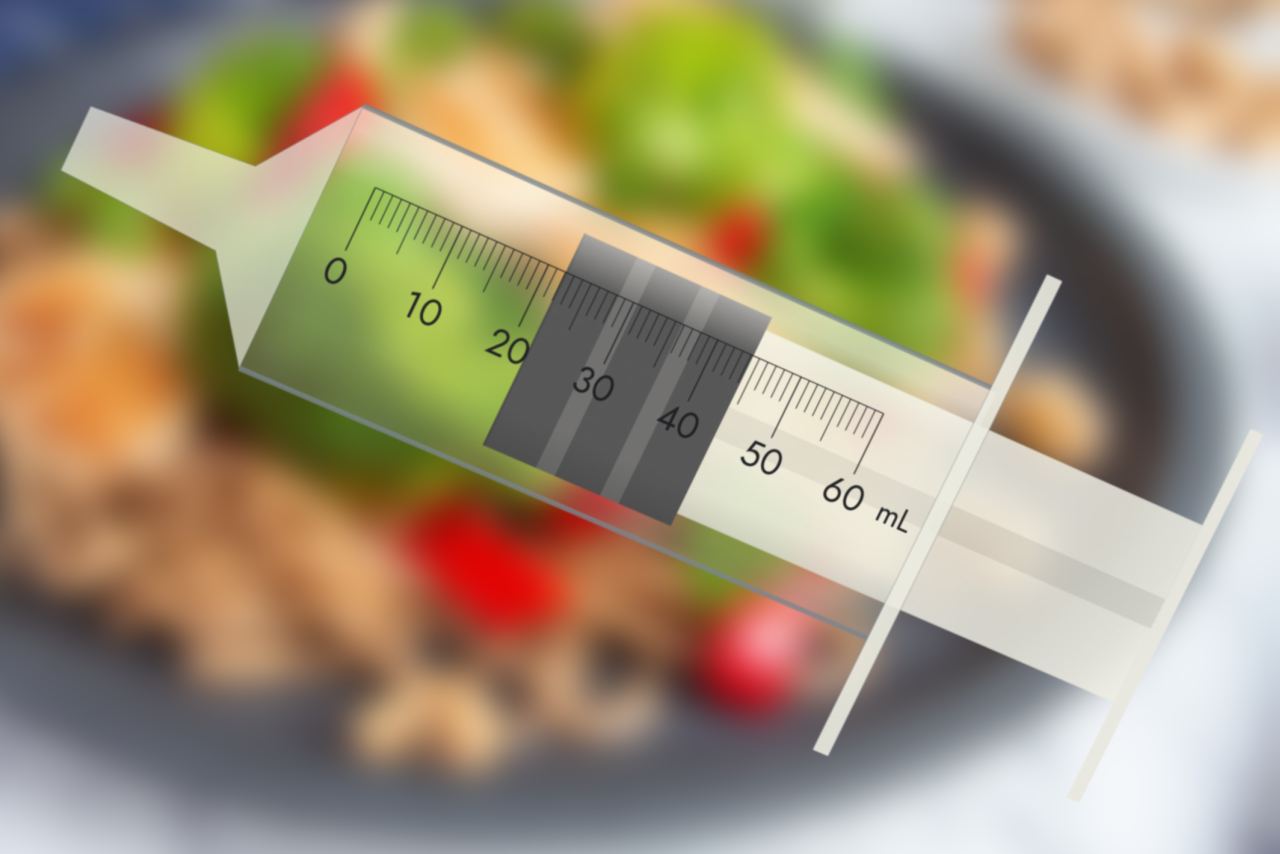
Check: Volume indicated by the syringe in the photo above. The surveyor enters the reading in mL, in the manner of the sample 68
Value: 22
